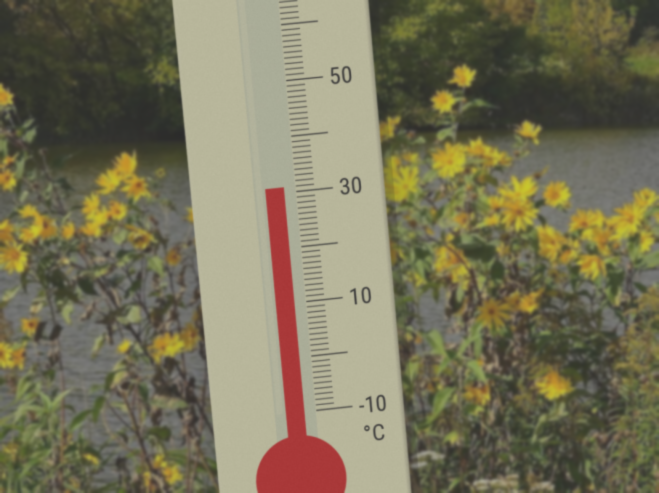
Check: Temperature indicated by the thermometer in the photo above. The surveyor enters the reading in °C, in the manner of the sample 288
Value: 31
